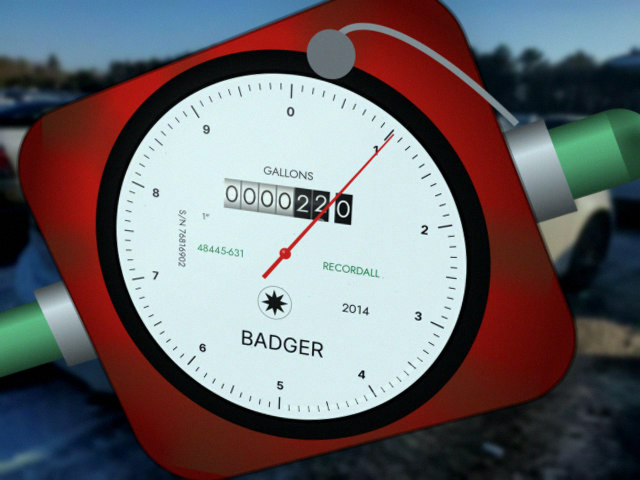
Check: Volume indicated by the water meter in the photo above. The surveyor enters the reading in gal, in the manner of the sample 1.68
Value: 221.0
